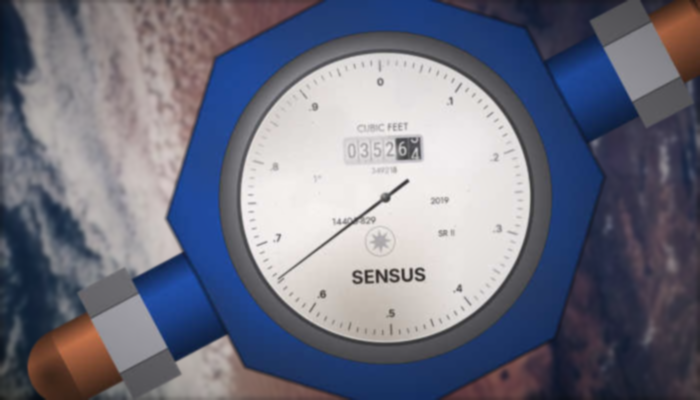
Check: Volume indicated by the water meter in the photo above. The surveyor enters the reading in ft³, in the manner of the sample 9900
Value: 35263.65
